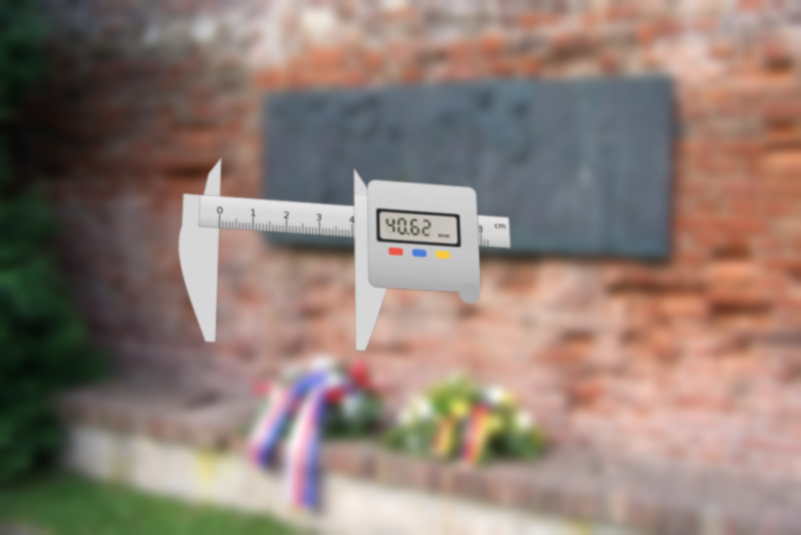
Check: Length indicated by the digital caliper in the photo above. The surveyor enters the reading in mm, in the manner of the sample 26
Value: 40.62
